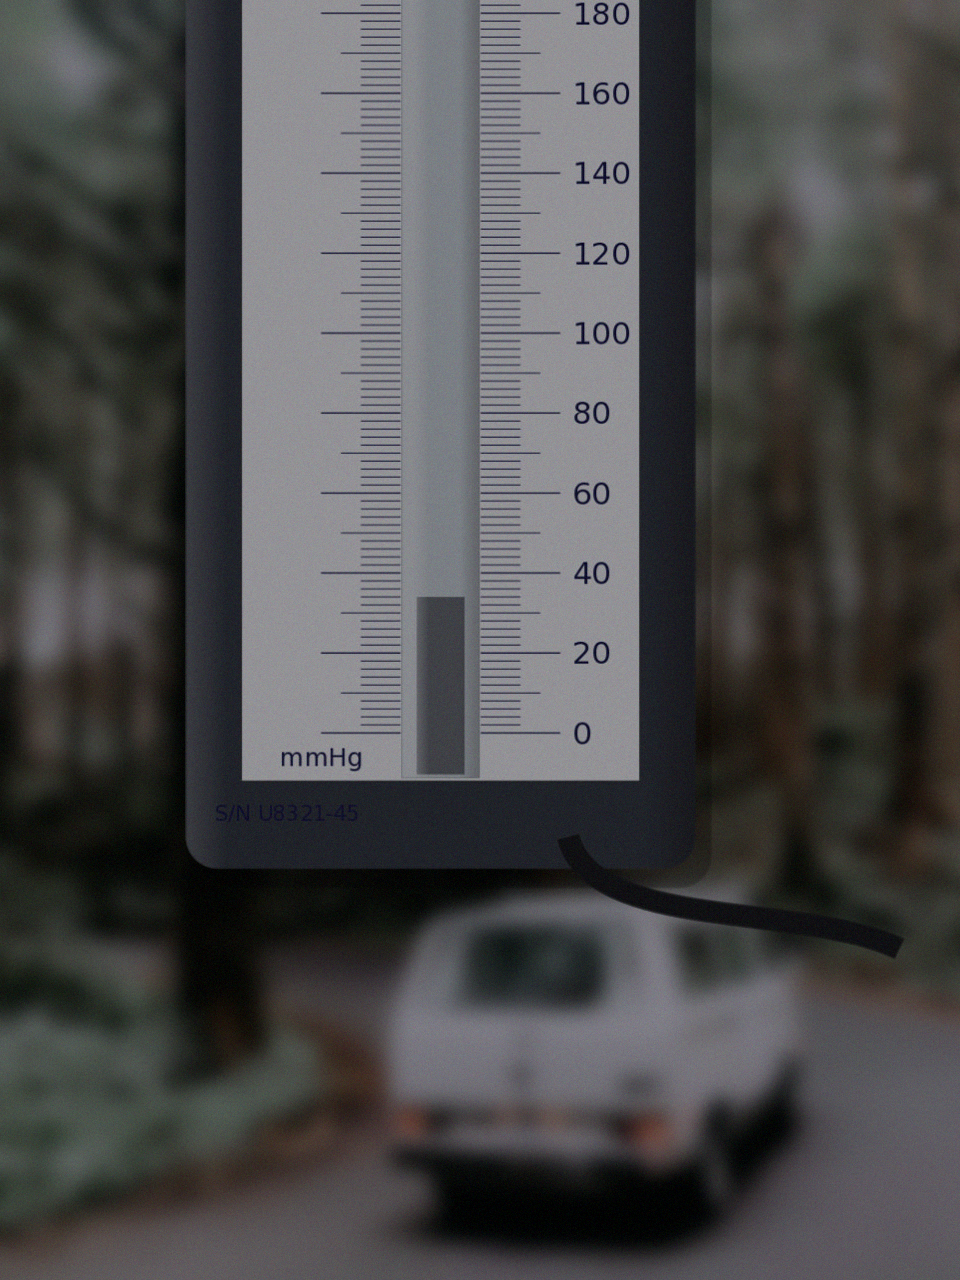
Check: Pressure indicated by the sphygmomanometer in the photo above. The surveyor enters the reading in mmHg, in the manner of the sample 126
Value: 34
